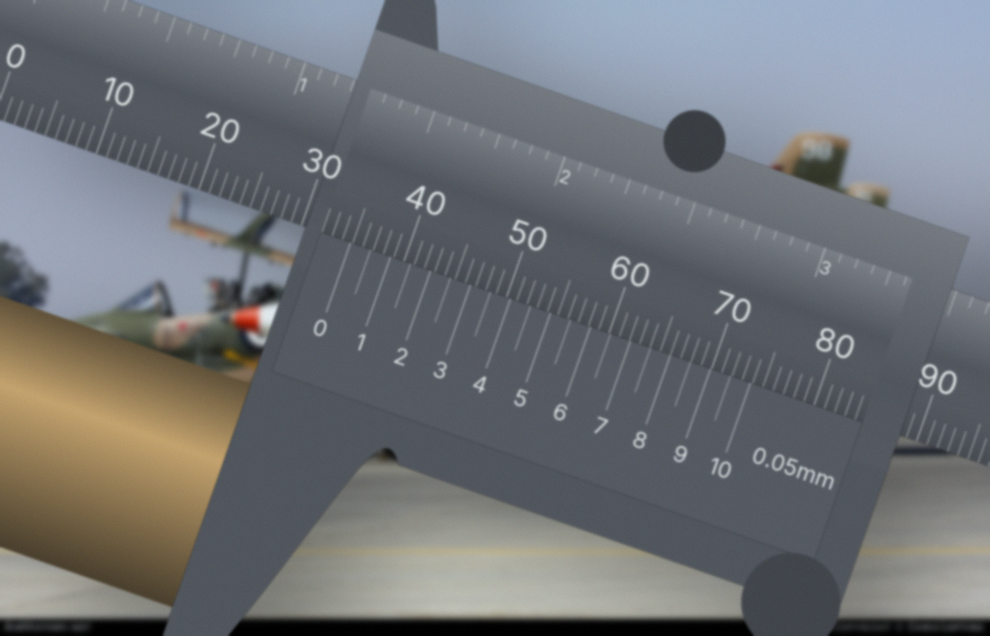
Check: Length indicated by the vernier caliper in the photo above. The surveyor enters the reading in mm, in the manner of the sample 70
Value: 34.8
